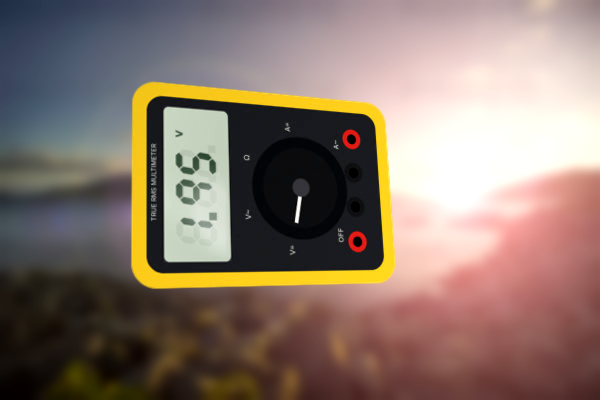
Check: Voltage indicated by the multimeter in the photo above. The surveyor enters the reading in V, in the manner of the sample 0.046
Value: 1.95
